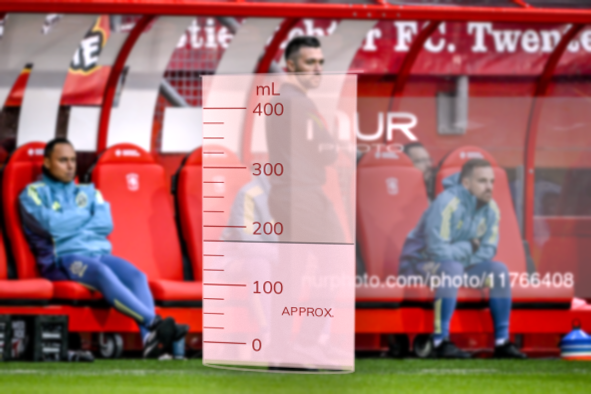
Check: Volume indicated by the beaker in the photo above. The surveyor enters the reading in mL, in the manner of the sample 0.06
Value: 175
